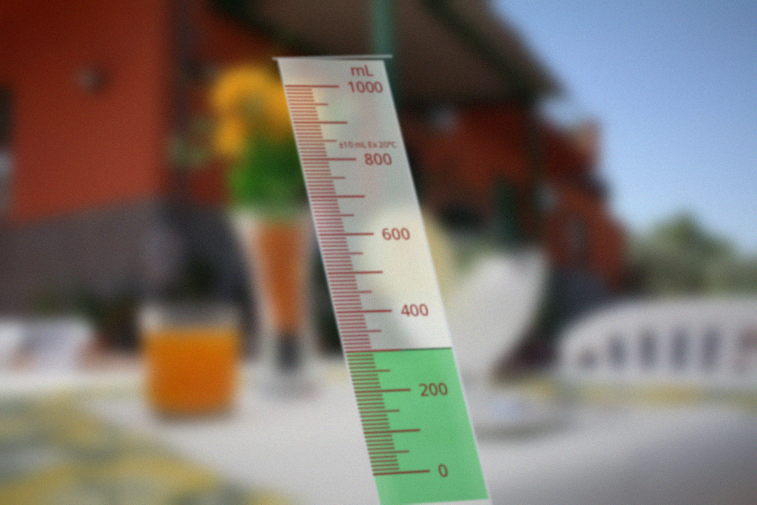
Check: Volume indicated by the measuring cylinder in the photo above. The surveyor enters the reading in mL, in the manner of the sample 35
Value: 300
